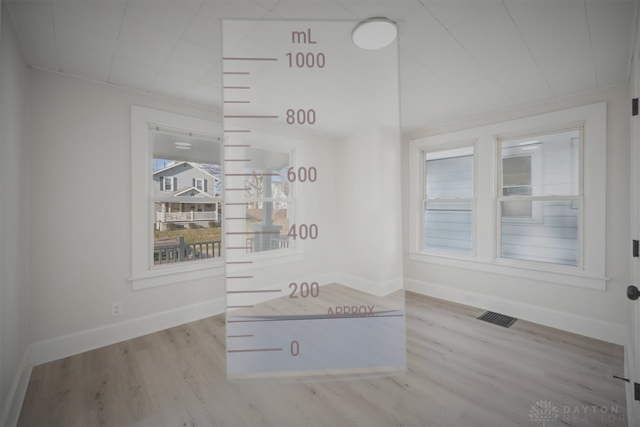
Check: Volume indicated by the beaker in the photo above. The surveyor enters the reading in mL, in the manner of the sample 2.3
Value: 100
